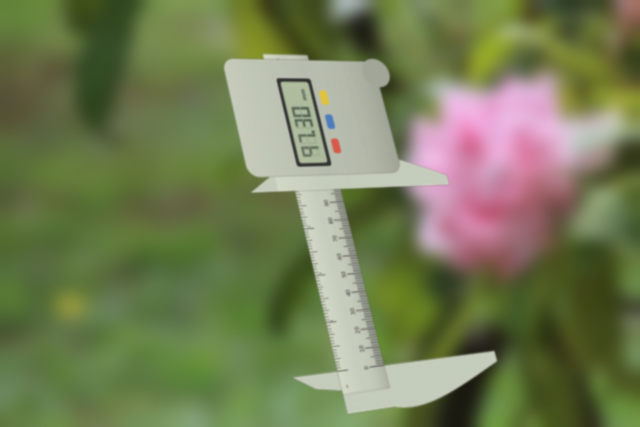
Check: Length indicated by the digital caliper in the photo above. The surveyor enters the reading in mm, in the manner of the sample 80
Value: 97.30
